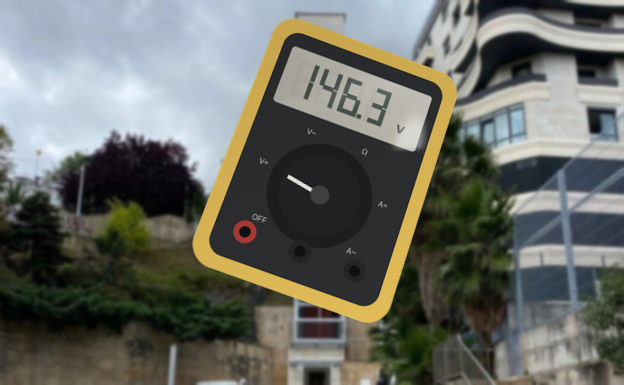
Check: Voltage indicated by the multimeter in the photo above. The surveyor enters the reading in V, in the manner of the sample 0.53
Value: 146.3
